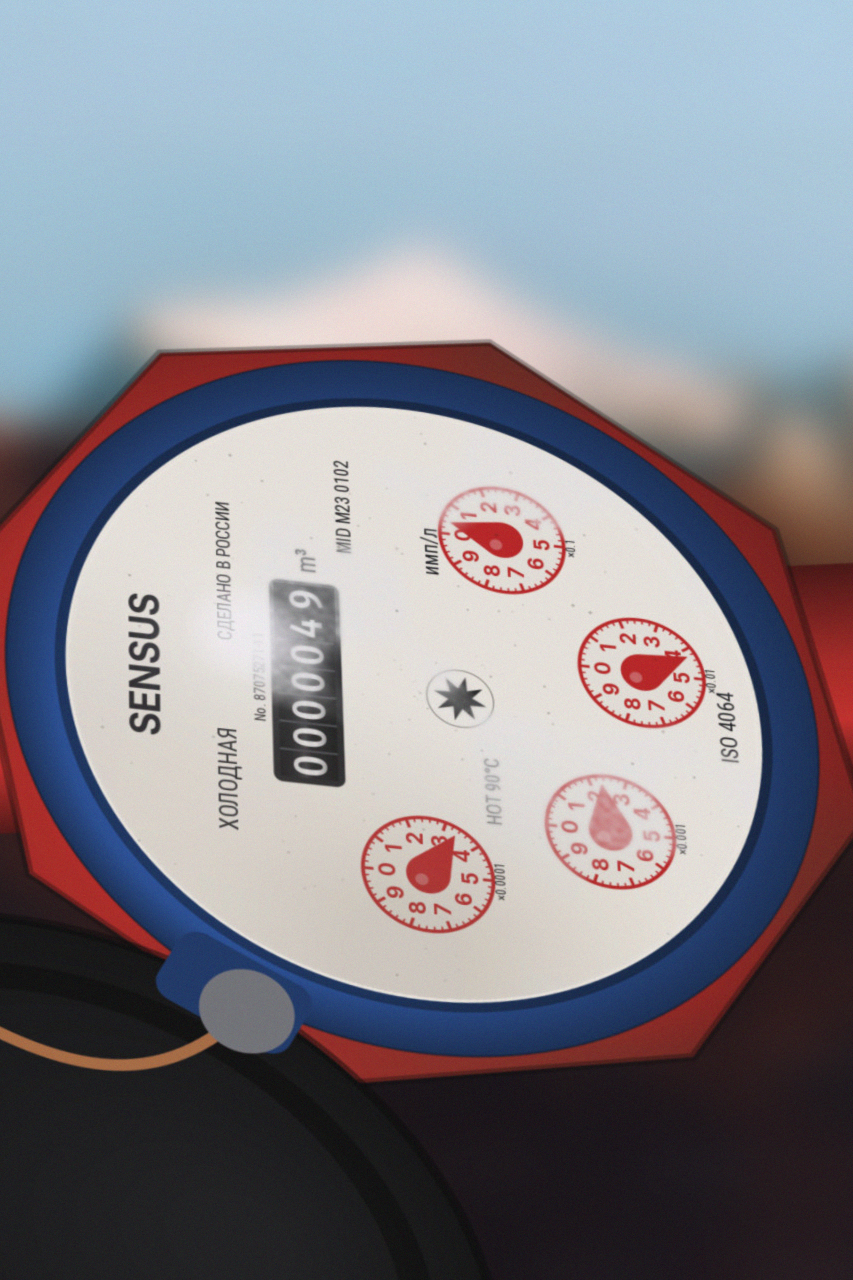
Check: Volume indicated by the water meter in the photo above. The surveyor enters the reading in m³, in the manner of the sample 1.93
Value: 49.0423
